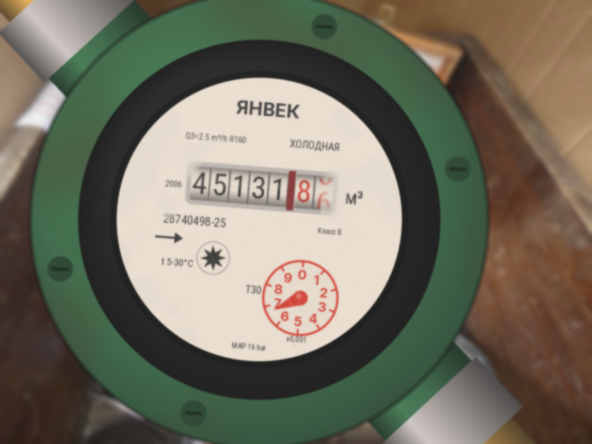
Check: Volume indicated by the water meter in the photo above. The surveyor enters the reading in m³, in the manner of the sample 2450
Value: 45131.856
